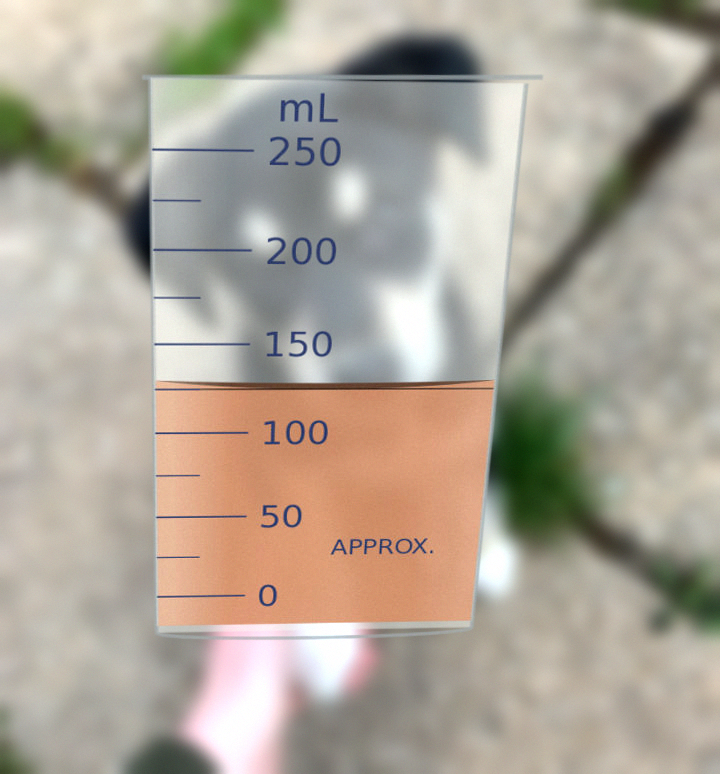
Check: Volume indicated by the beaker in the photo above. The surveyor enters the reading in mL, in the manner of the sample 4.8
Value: 125
